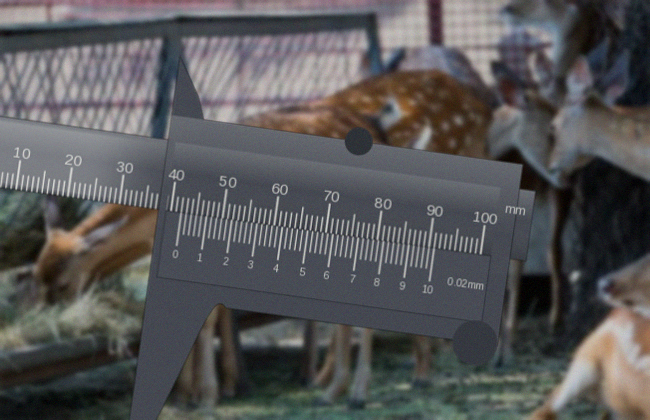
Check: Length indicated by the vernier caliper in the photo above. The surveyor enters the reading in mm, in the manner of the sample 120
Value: 42.0
